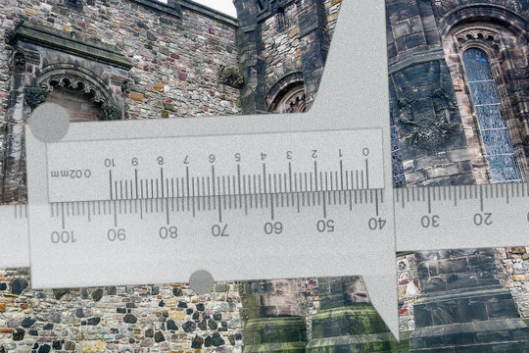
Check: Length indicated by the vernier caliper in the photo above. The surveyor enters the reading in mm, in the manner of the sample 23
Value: 41.6
